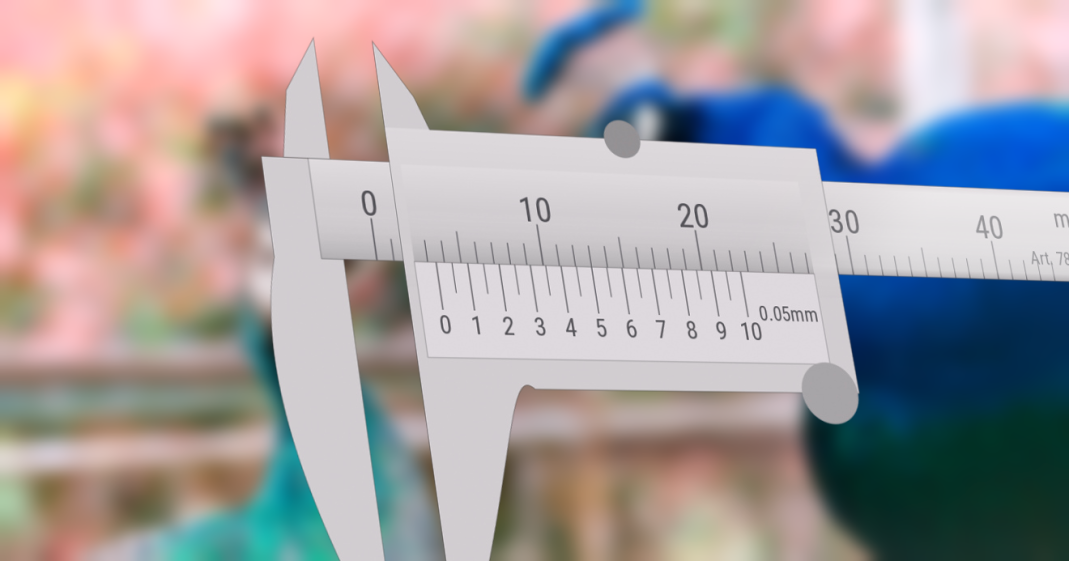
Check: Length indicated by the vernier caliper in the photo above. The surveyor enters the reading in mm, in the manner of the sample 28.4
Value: 3.5
